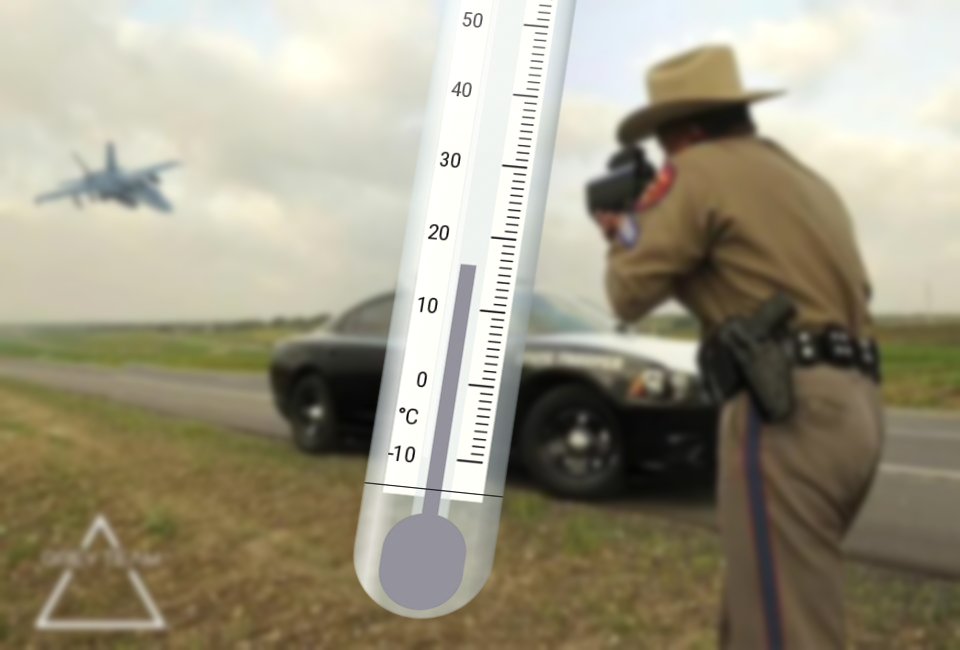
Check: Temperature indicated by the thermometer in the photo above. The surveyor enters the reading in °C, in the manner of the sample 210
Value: 16
